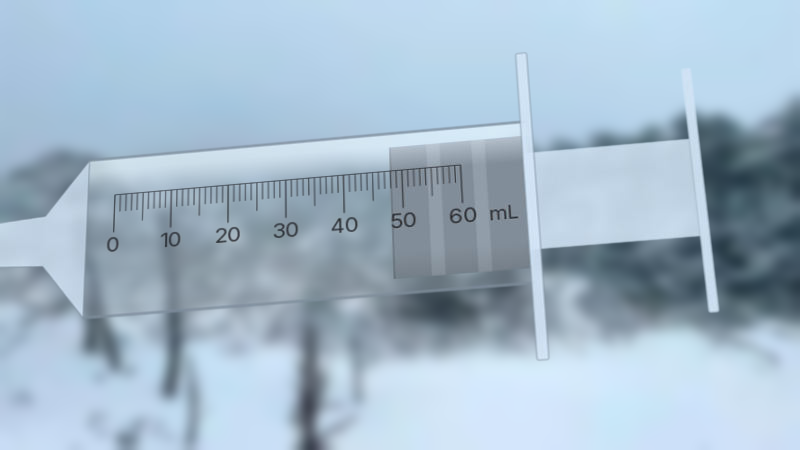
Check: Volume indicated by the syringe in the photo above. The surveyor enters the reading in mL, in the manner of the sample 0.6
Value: 48
